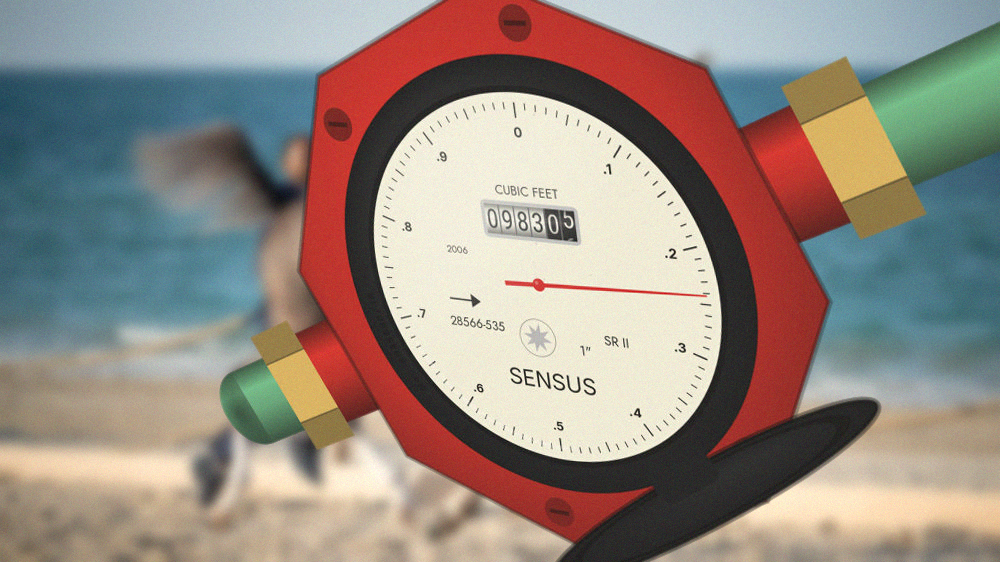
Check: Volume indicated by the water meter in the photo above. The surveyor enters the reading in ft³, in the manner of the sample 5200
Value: 98305.24
